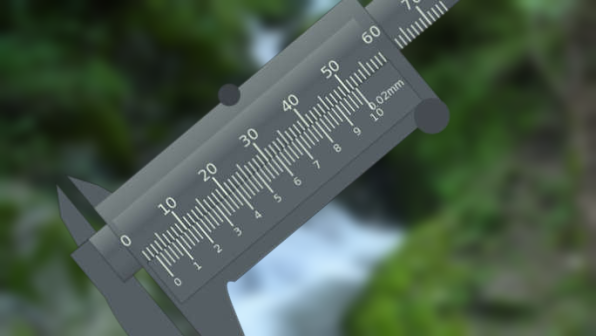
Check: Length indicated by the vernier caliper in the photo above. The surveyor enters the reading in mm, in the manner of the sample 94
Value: 2.4
